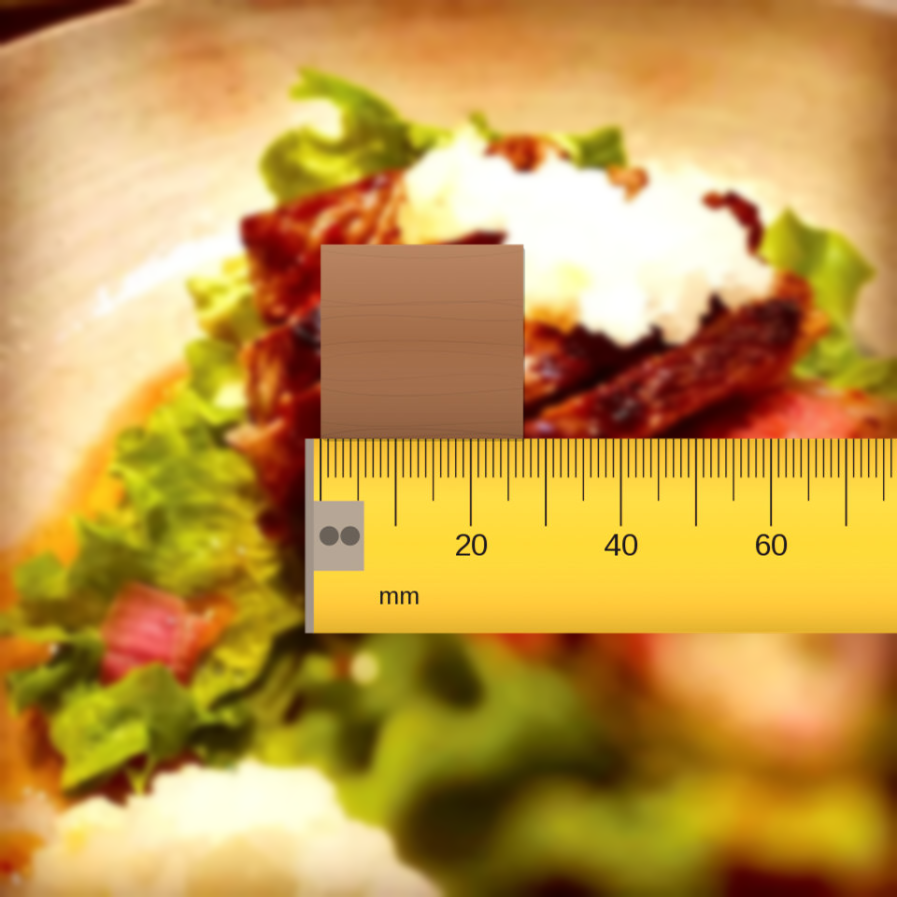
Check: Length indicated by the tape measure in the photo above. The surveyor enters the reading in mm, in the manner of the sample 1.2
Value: 27
